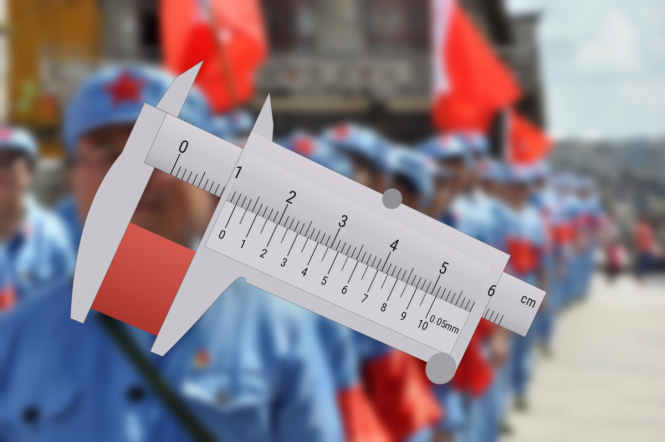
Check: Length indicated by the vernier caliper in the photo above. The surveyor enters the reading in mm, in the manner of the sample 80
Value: 12.0
